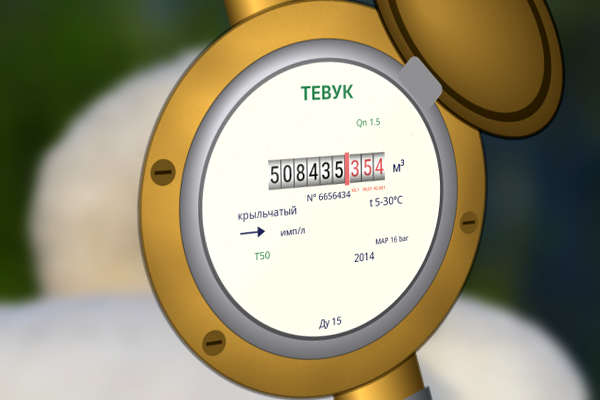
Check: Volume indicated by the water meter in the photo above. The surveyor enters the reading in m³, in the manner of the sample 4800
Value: 508435.354
